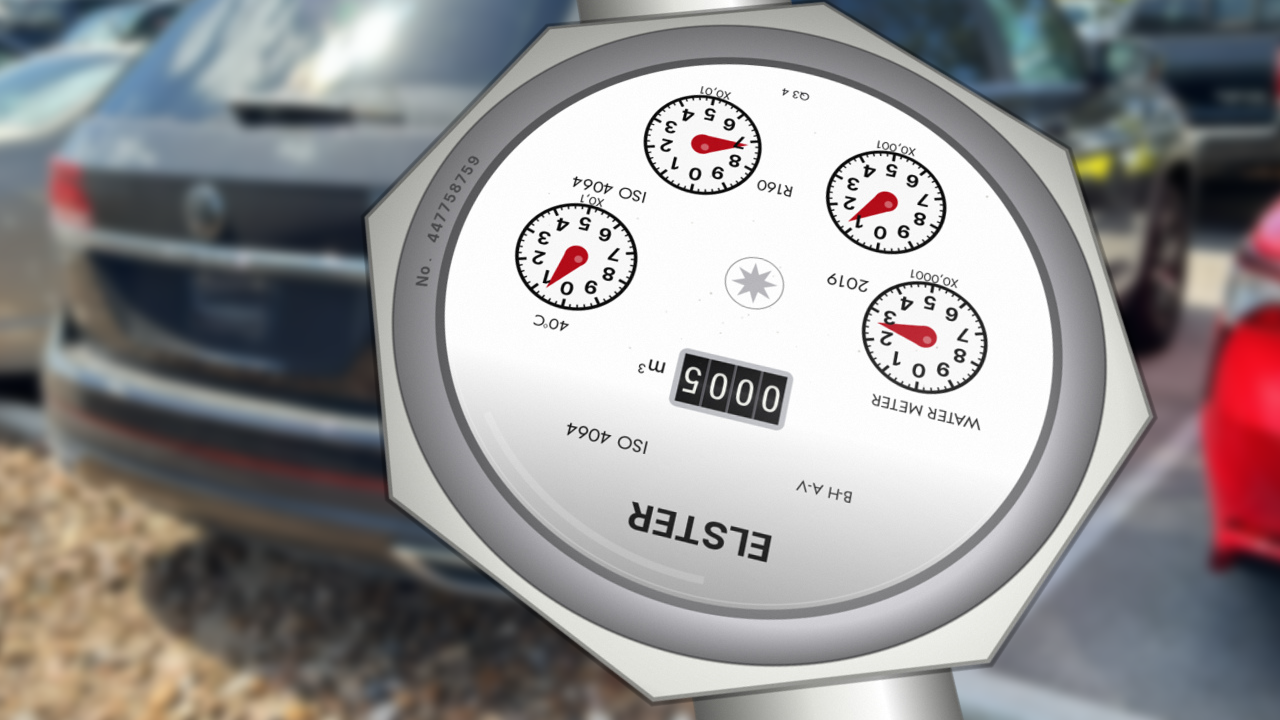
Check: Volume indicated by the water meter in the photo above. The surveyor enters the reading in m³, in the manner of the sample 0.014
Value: 5.0712
